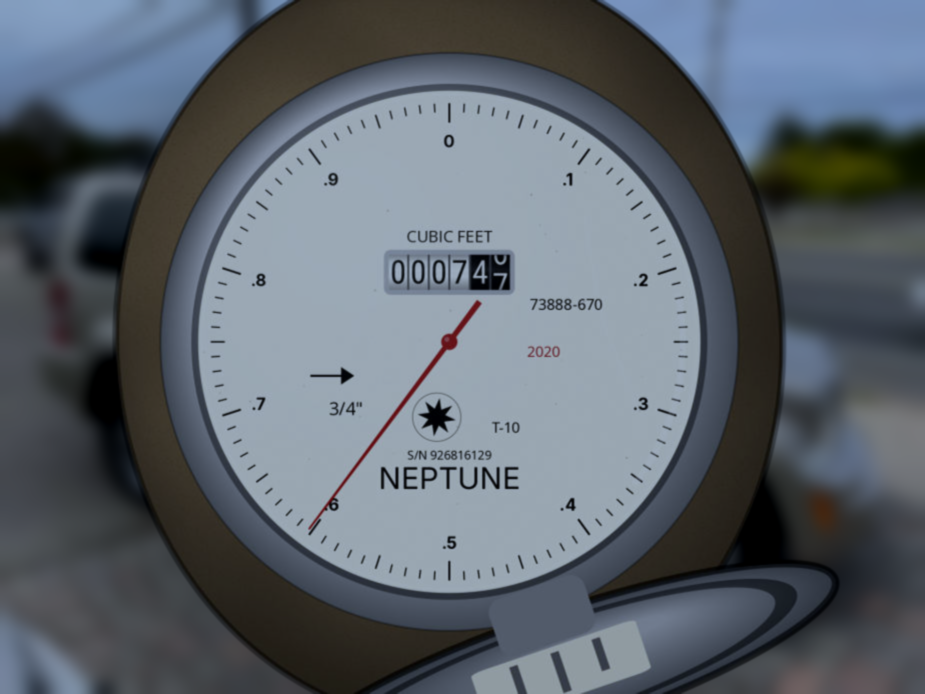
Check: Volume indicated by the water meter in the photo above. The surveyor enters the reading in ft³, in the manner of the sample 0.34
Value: 746.60
